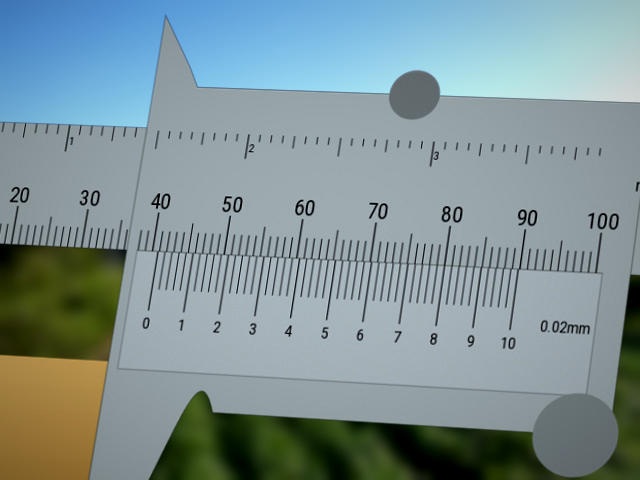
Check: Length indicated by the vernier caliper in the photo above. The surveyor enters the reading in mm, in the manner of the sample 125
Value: 40.8
